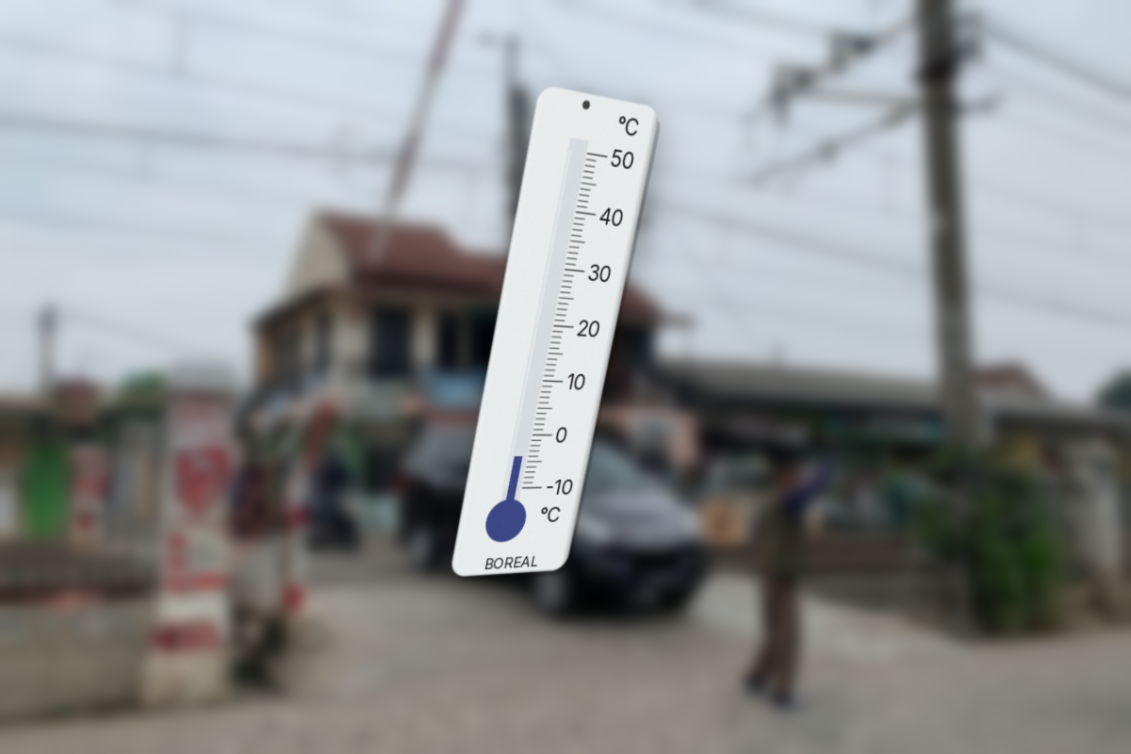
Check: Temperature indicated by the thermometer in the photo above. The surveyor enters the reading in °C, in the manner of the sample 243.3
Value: -4
